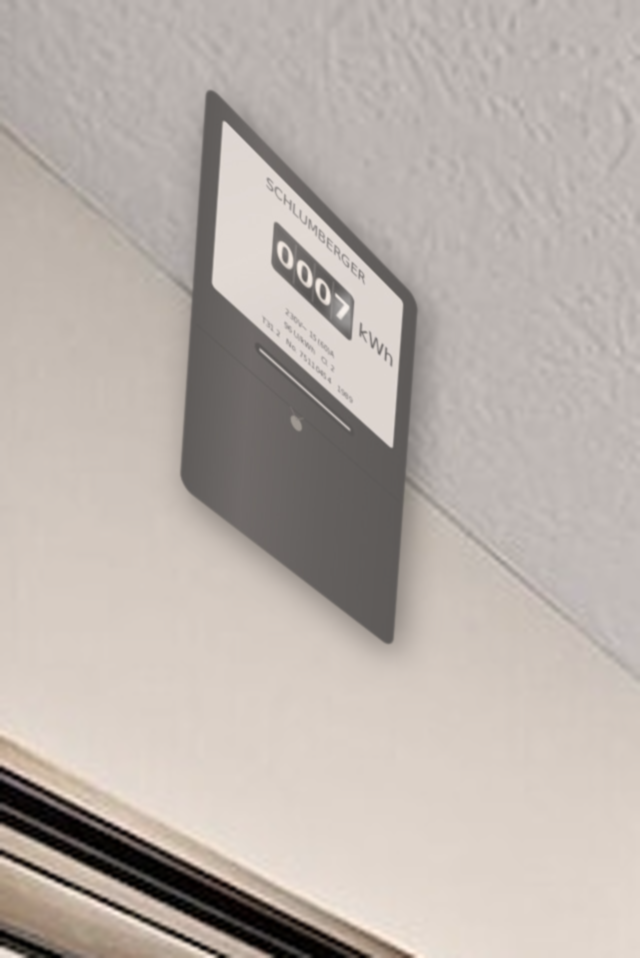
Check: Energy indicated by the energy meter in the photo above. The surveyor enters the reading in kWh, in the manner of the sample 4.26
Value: 7
